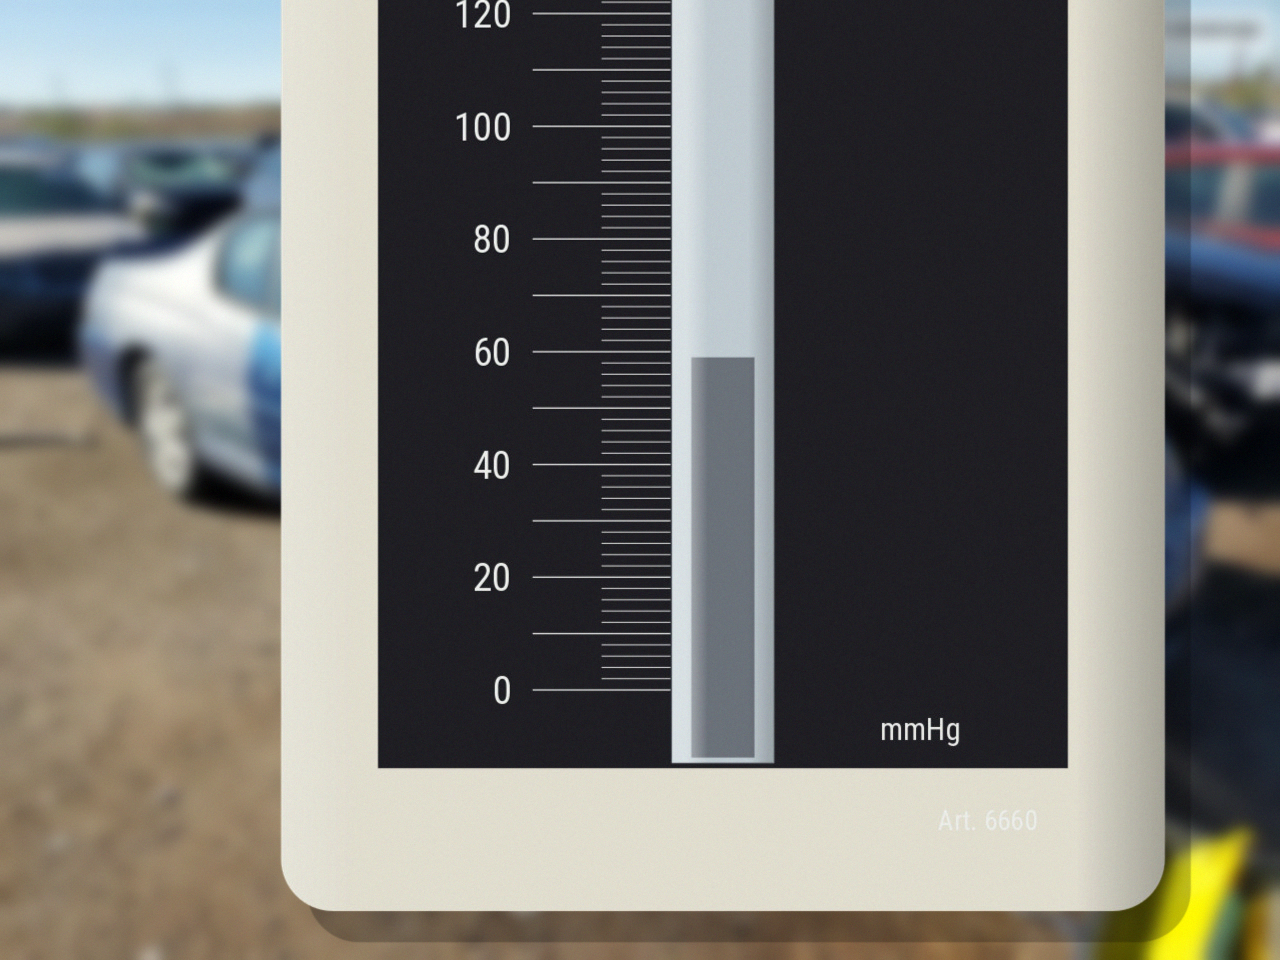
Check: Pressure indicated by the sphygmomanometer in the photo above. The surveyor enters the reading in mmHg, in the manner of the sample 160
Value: 59
